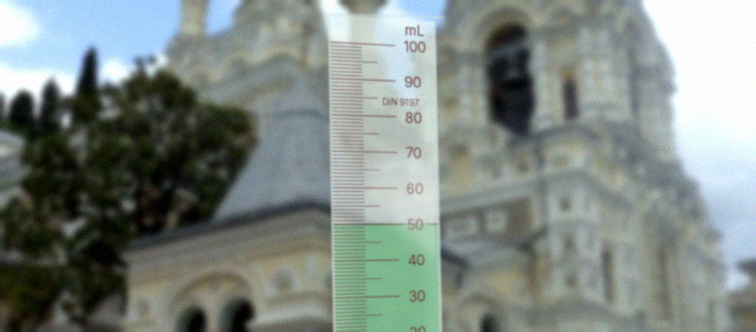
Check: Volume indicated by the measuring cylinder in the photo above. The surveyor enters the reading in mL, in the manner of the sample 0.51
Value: 50
